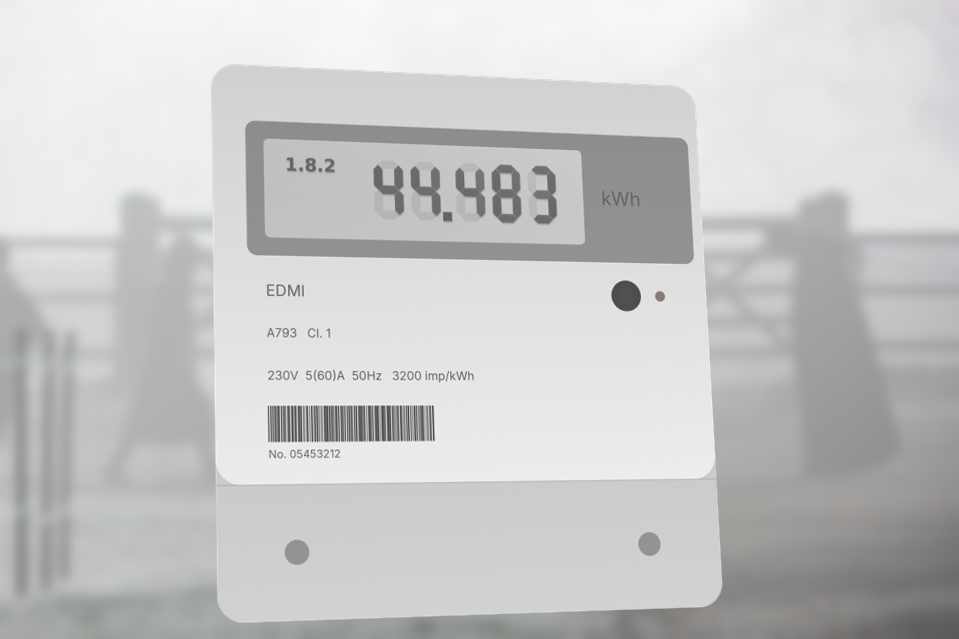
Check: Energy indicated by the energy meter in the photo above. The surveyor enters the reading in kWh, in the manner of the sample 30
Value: 44.483
